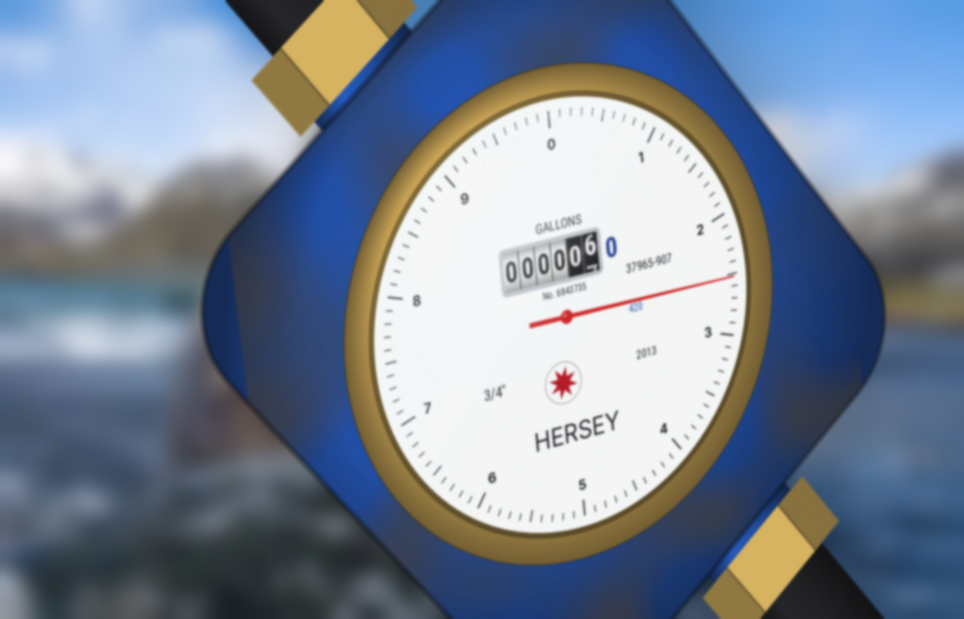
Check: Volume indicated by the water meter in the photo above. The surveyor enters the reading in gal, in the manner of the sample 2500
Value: 62.5
